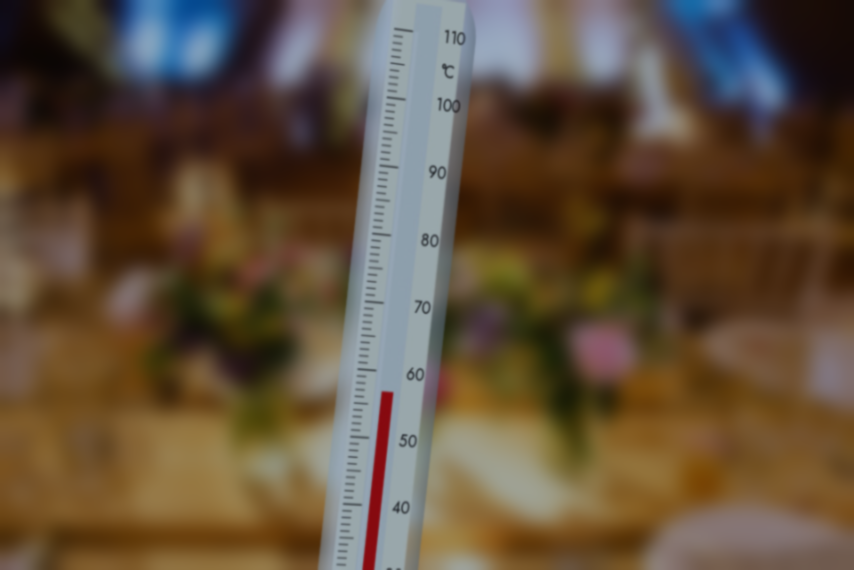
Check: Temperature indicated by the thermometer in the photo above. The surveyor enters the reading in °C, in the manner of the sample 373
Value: 57
